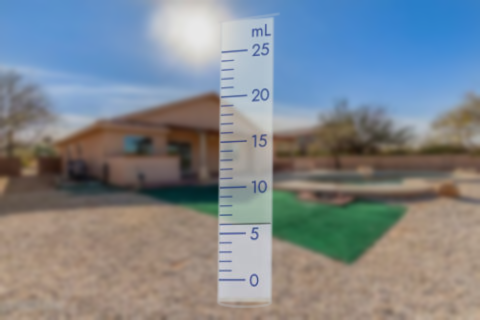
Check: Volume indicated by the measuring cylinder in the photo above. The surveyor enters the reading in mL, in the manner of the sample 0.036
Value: 6
